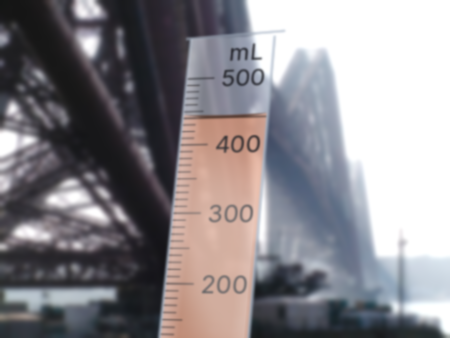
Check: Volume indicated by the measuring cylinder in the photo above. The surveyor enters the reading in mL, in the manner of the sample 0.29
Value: 440
